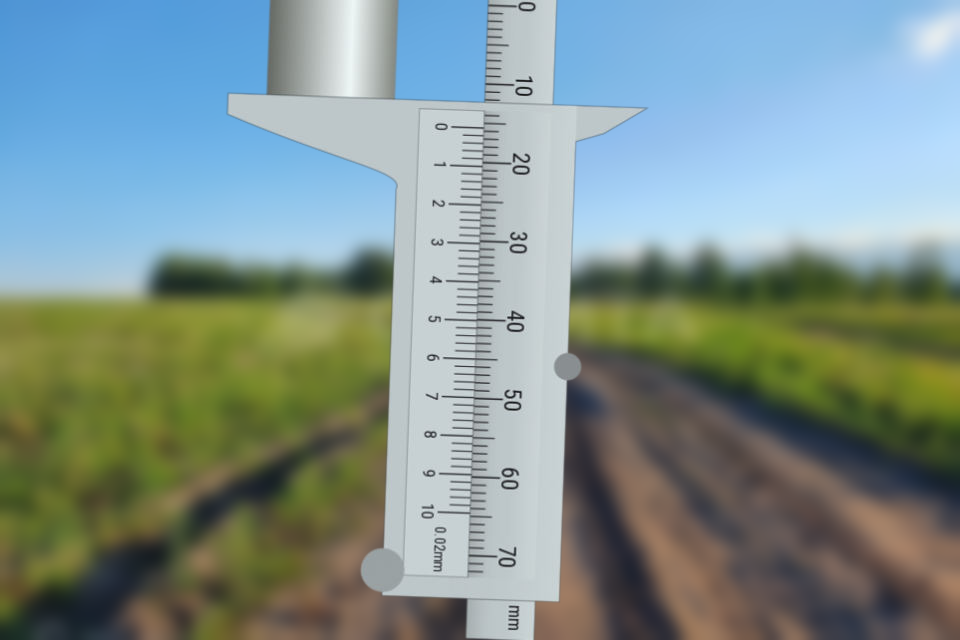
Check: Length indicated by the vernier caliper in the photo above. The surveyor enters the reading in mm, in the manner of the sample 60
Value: 15.6
